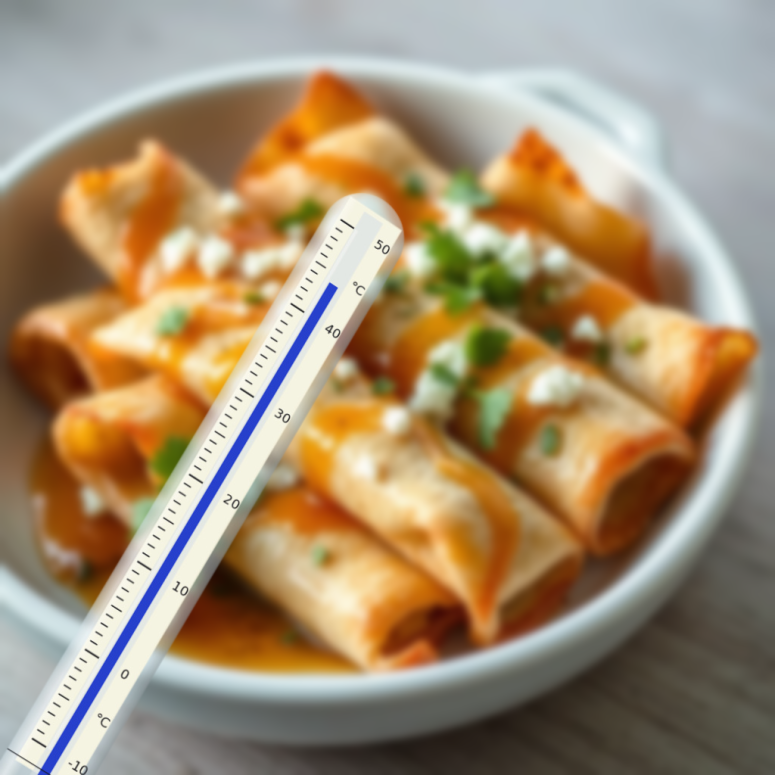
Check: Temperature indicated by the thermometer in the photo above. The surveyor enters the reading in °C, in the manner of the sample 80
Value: 44
